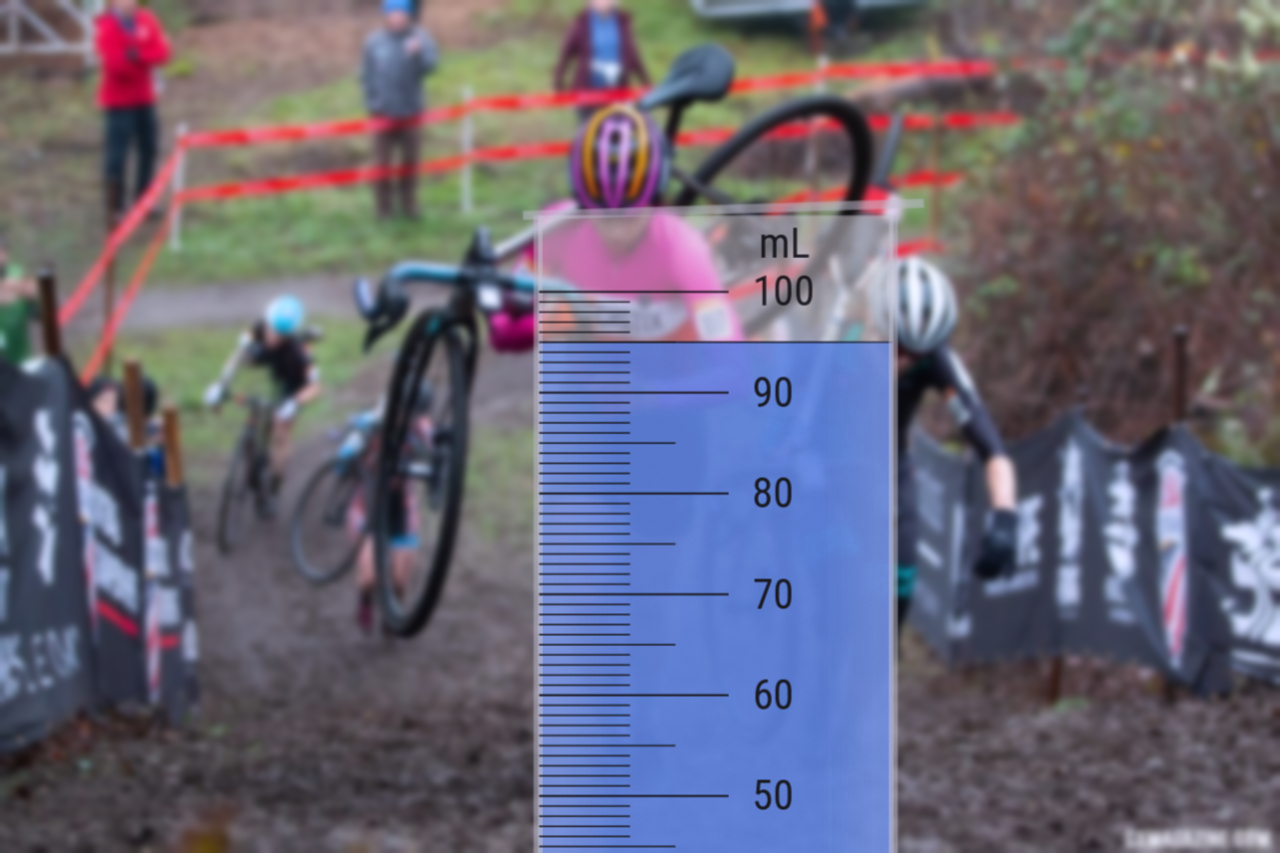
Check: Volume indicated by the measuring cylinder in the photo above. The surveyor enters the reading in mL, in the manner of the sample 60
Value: 95
